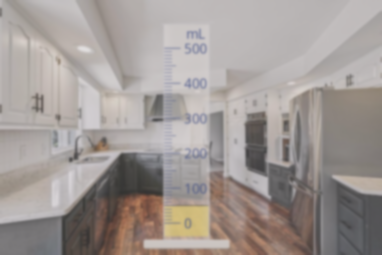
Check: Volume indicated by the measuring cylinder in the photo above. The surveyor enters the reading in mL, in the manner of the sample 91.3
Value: 50
